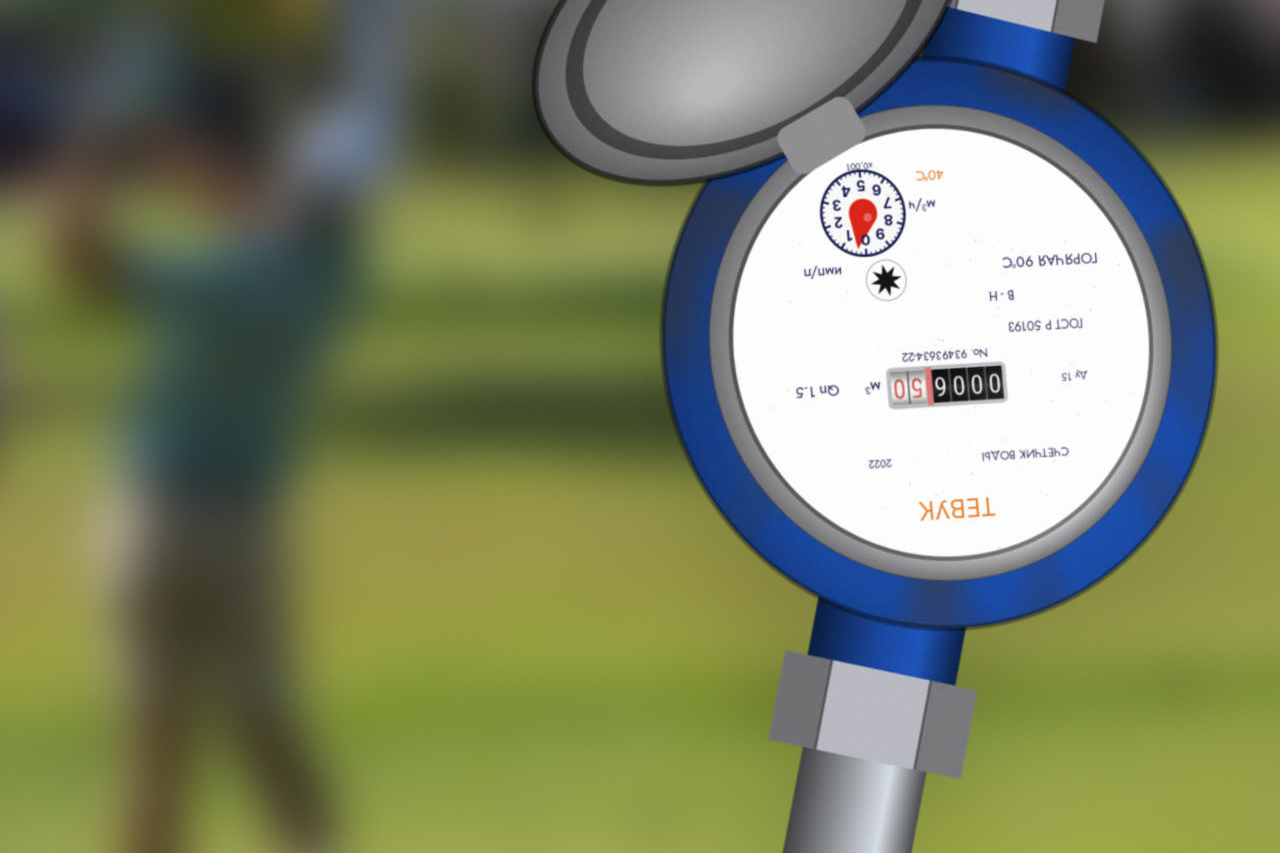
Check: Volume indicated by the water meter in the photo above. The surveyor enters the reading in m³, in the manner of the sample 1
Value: 6.500
